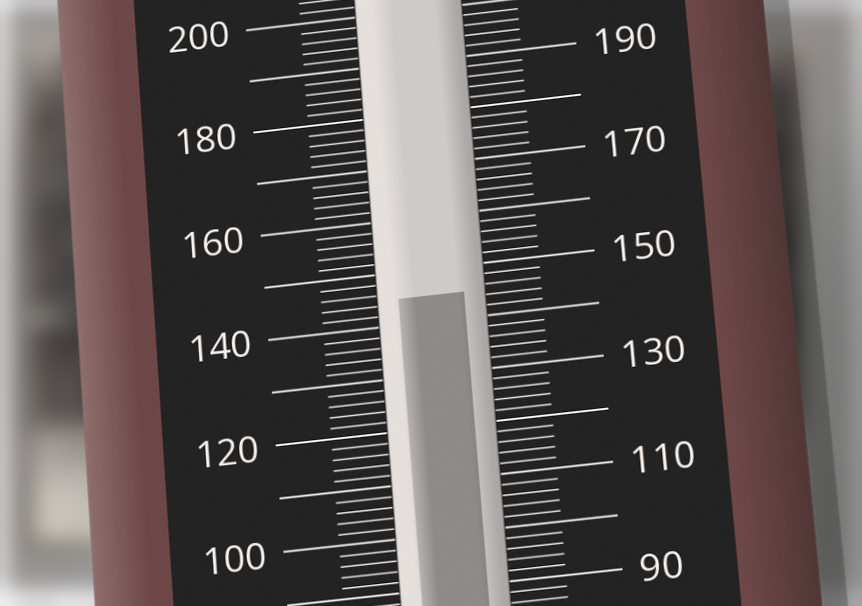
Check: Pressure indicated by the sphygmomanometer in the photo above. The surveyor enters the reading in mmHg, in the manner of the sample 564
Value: 145
